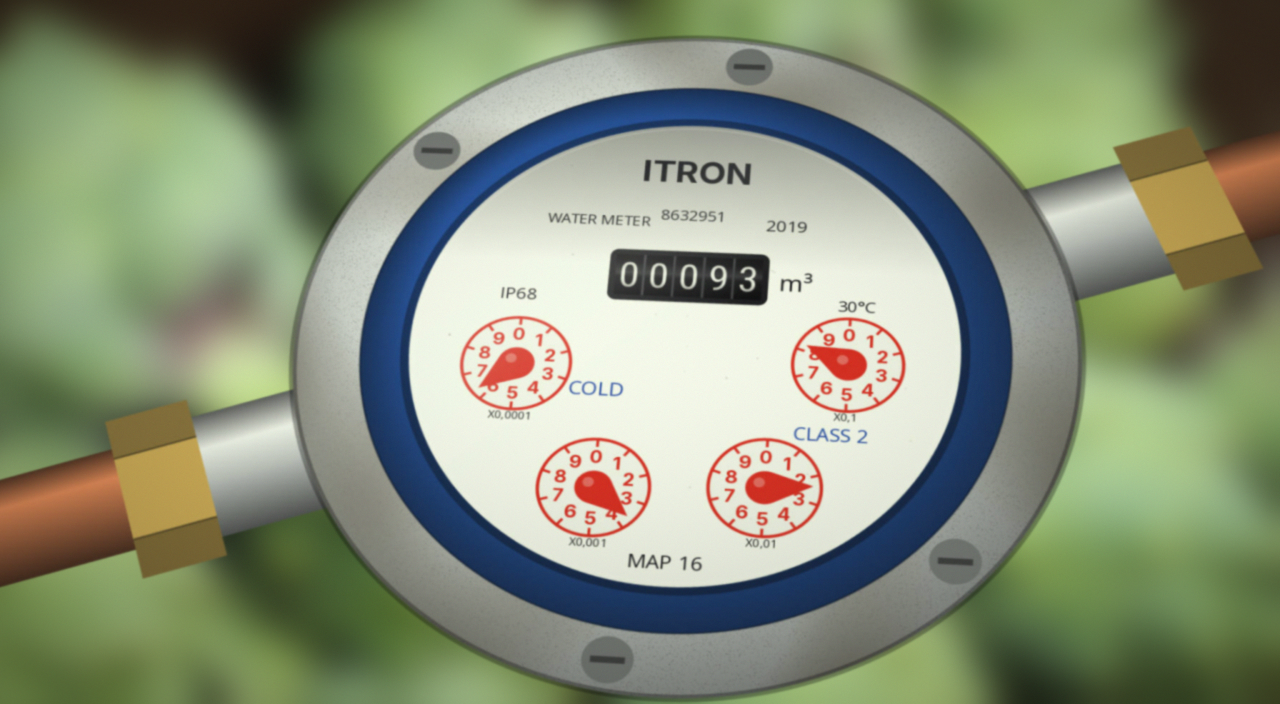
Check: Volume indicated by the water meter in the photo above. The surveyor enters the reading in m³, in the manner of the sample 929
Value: 93.8236
